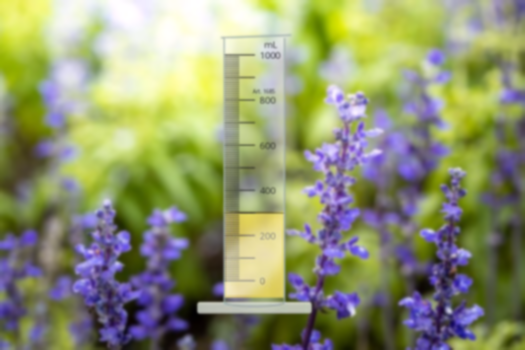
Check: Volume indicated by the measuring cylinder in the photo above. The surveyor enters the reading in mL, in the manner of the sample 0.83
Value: 300
